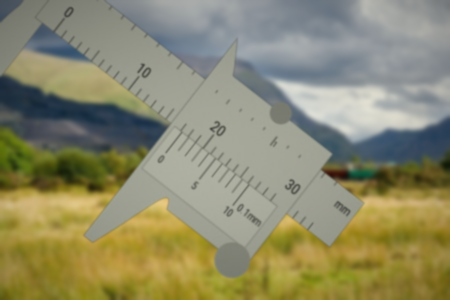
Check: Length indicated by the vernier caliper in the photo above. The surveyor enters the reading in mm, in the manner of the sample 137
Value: 17.2
